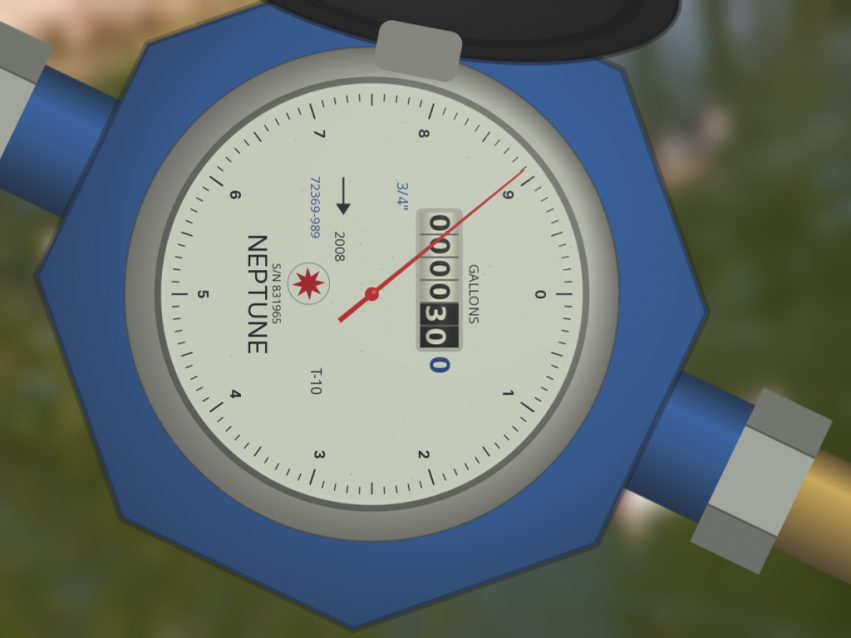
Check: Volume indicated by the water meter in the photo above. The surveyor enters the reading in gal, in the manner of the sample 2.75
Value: 298.9
